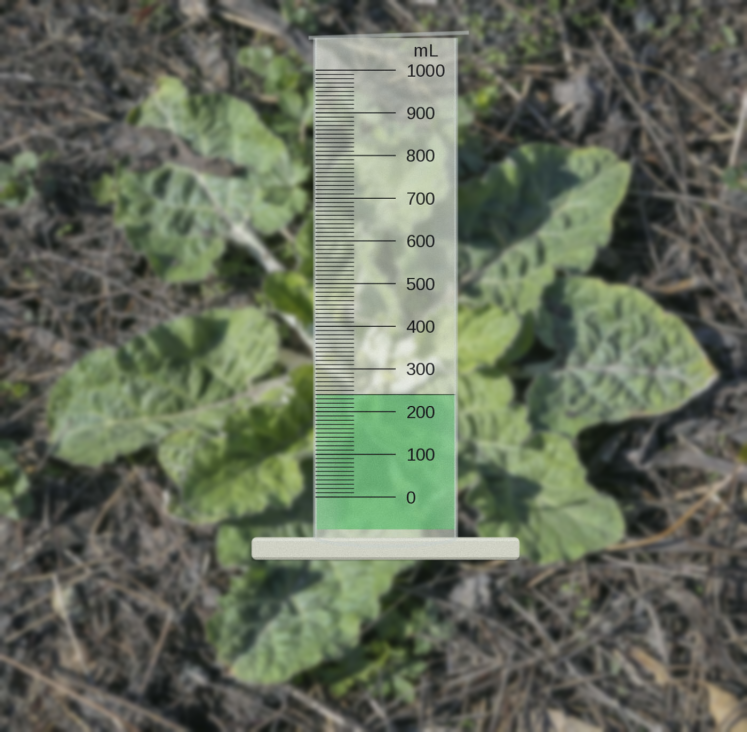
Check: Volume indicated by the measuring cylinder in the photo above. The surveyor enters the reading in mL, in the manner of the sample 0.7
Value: 240
